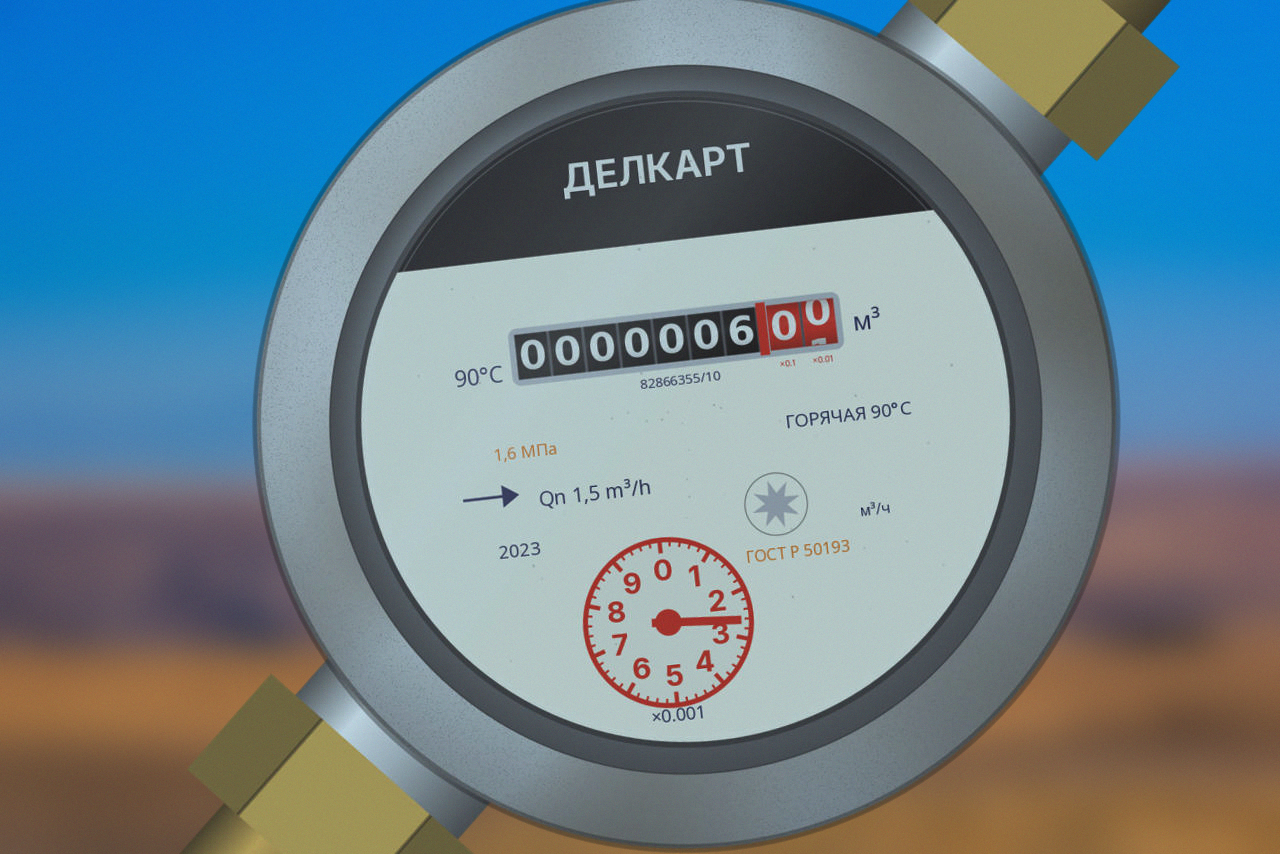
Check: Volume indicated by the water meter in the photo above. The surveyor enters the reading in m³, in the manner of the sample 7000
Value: 6.002
